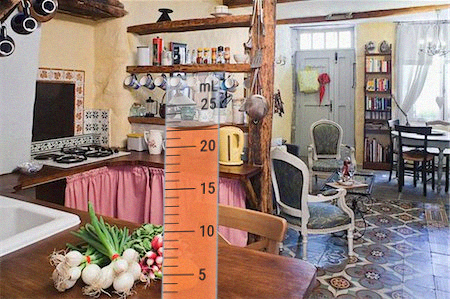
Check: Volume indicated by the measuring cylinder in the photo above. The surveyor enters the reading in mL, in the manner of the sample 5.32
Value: 22
